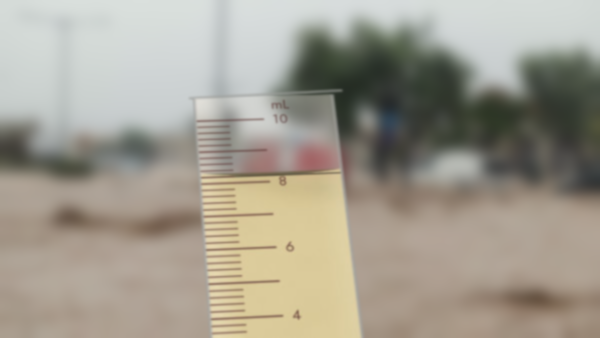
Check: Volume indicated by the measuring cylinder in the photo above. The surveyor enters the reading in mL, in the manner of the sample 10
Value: 8.2
